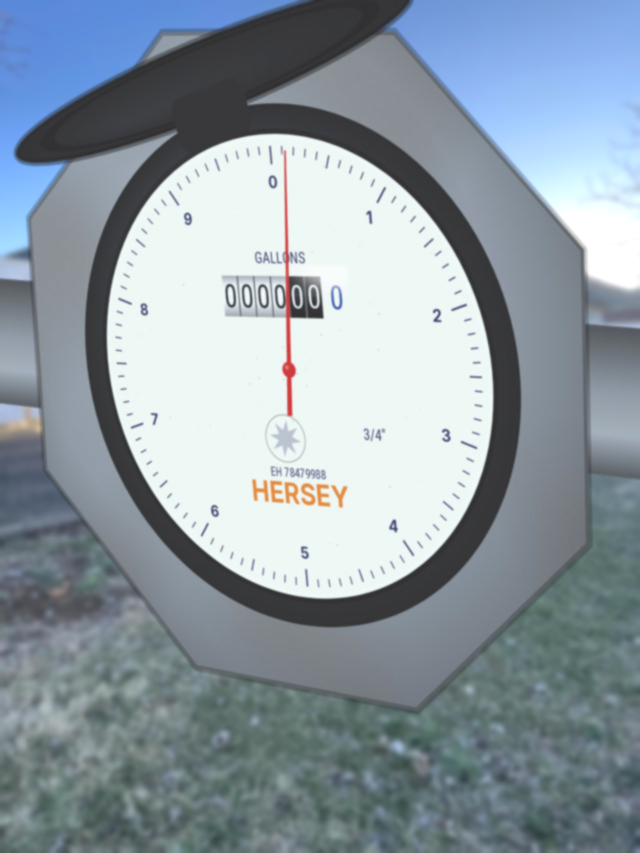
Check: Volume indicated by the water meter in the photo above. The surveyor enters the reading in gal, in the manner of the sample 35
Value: 0.1
